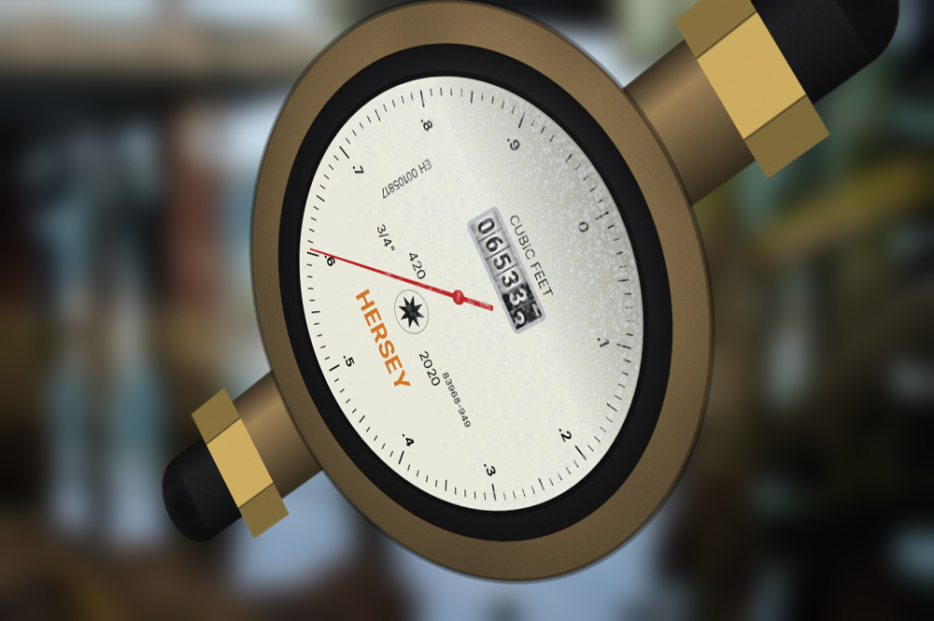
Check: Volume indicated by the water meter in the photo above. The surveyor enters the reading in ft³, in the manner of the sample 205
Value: 65332.60
